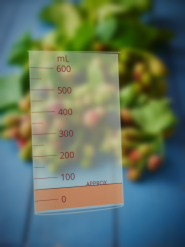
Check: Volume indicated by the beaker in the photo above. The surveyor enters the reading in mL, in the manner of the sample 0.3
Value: 50
